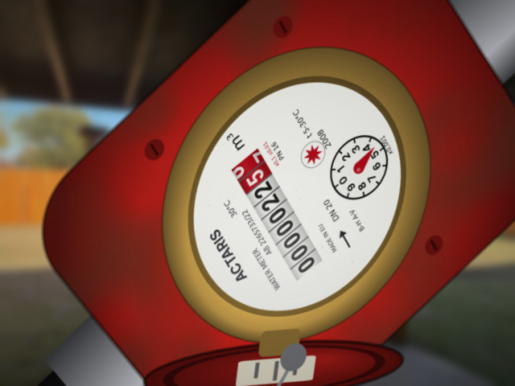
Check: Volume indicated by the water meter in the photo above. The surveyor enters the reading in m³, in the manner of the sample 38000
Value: 22.564
